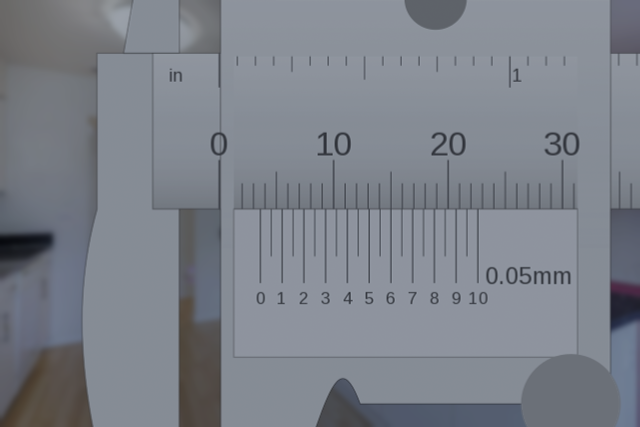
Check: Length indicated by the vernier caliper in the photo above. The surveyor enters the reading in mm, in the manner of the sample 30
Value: 3.6
